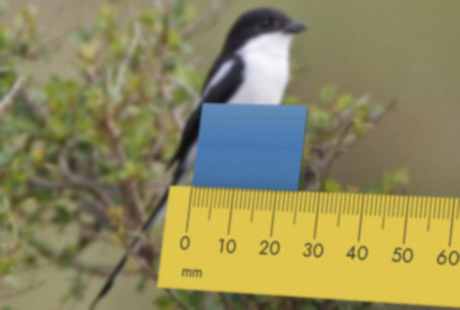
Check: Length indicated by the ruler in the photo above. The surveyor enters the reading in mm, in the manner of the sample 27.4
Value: 25
